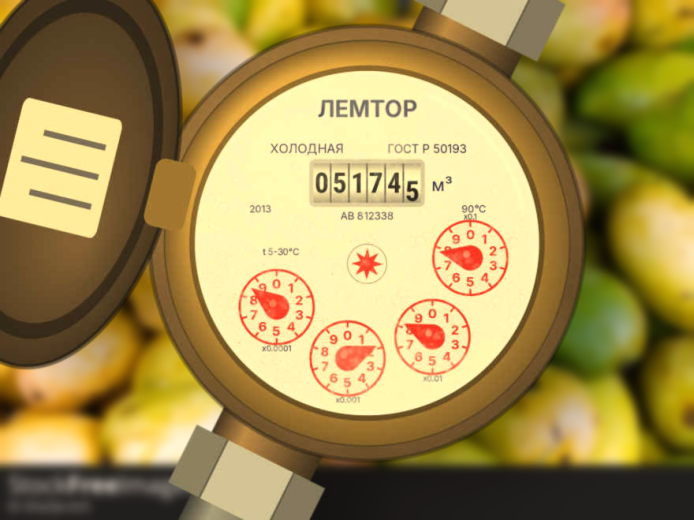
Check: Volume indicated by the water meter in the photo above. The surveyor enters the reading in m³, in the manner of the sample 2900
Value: 51744.7818
